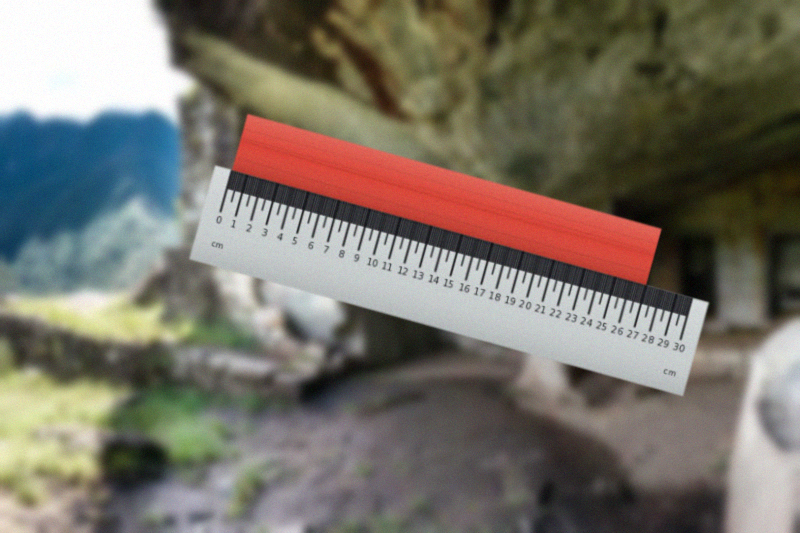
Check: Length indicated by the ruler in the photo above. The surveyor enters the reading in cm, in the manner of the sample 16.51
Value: 27
